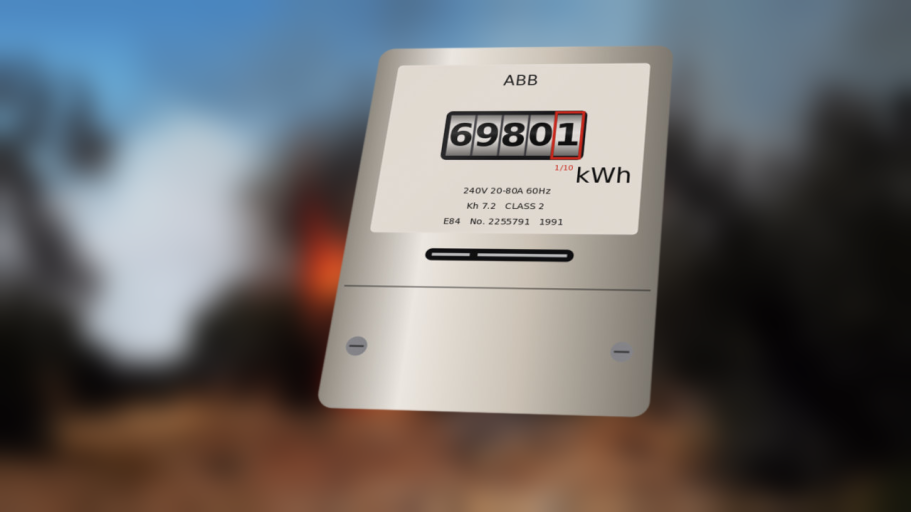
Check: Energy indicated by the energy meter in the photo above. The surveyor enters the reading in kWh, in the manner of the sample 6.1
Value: 6980.1
